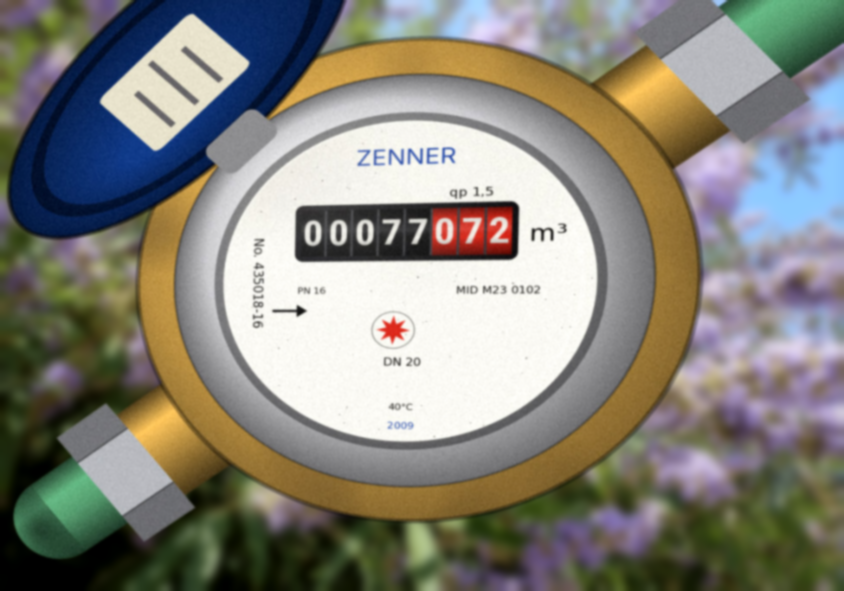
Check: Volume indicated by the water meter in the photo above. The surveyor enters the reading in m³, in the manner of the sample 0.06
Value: 77.072
